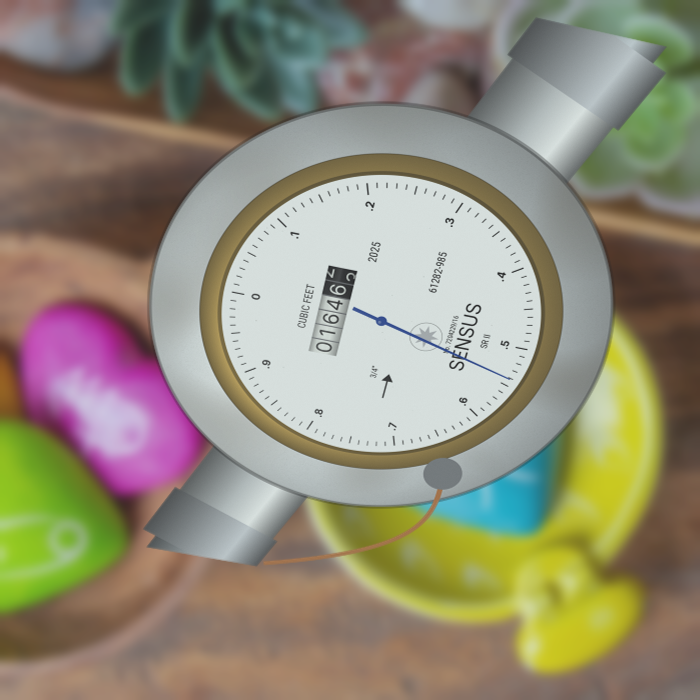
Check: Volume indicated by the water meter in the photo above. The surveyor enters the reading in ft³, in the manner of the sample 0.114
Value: 16462.54
